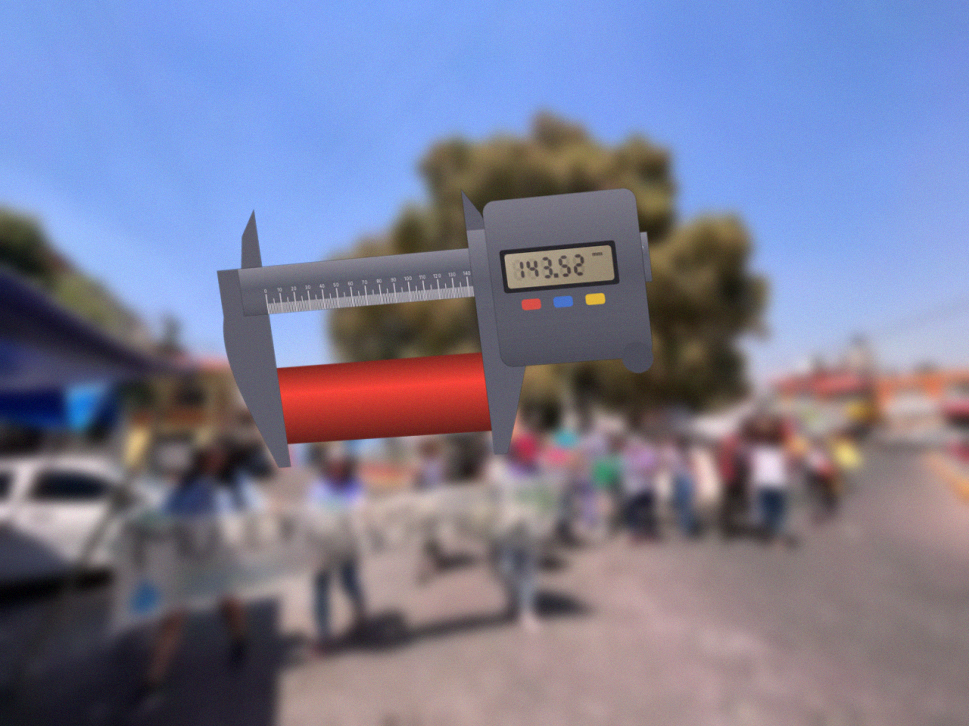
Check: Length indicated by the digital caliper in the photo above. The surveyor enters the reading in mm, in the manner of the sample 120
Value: 143.52
